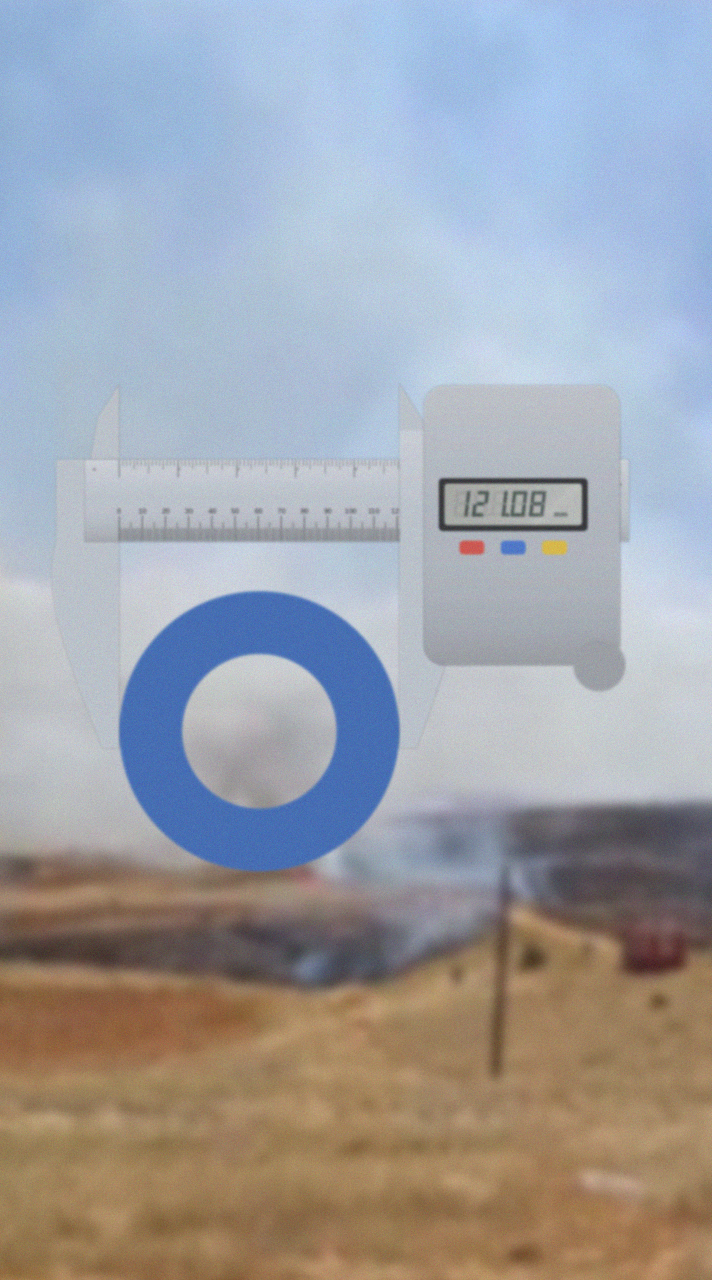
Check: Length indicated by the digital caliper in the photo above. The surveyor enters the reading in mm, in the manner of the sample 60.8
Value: 121.08
